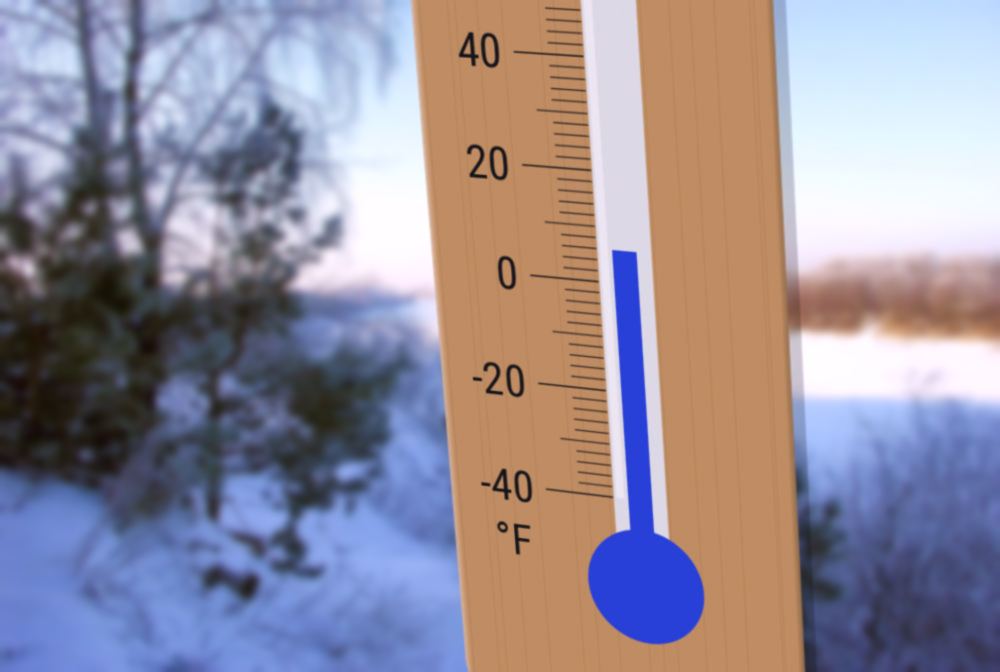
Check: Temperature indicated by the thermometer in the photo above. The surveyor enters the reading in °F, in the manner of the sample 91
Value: 6
